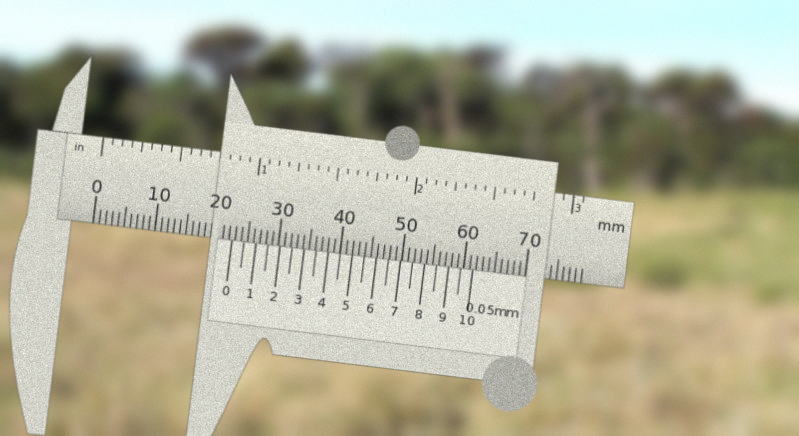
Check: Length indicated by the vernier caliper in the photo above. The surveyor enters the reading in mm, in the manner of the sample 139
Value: 22.5
